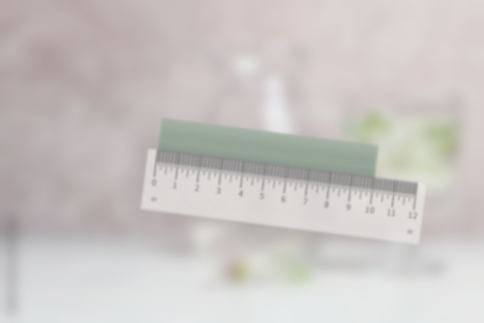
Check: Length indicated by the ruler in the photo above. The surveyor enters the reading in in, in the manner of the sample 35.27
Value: 10
